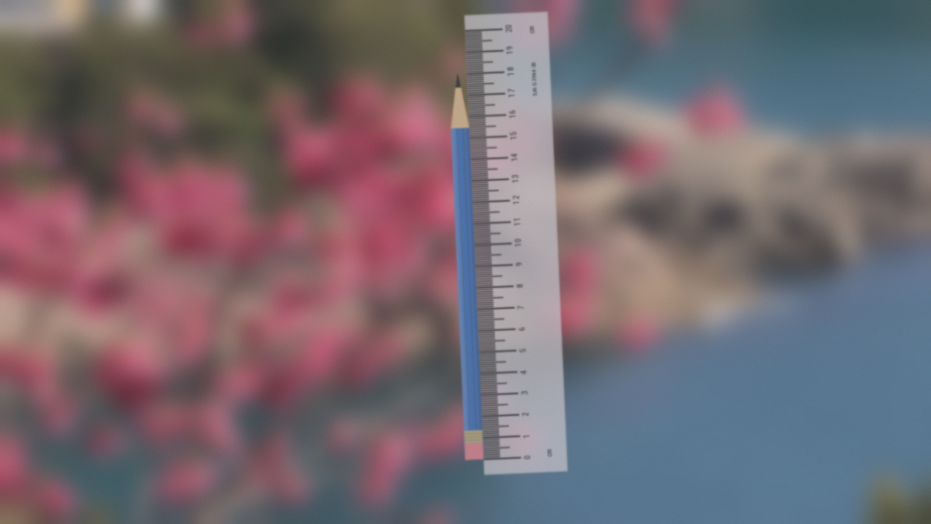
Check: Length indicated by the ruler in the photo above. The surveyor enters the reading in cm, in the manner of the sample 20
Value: 18
